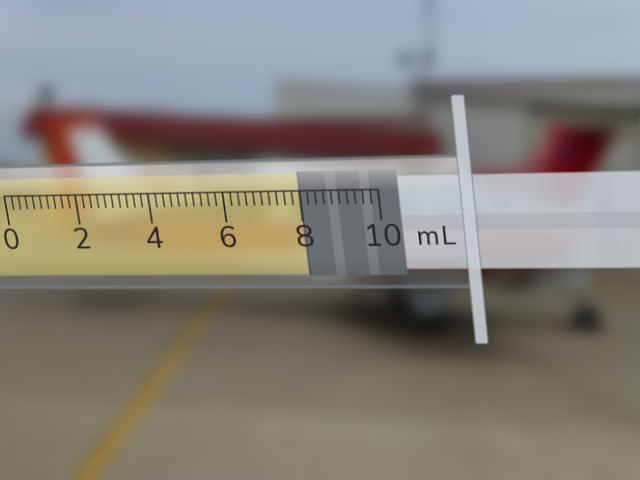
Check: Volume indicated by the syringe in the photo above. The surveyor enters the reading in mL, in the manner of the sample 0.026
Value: 8
